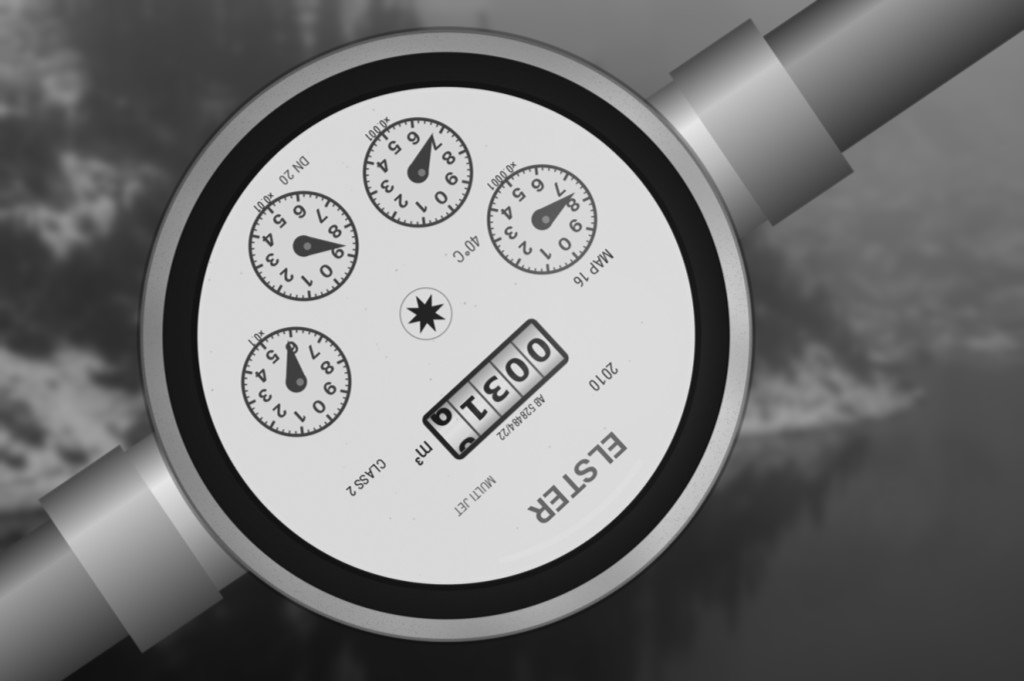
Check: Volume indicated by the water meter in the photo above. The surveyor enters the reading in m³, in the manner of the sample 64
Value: 318.5867
